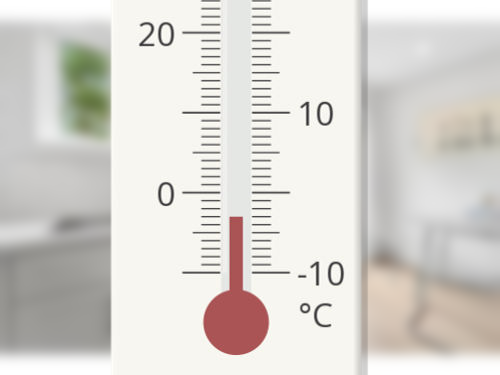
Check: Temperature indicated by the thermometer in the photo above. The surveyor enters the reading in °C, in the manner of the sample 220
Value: -3
